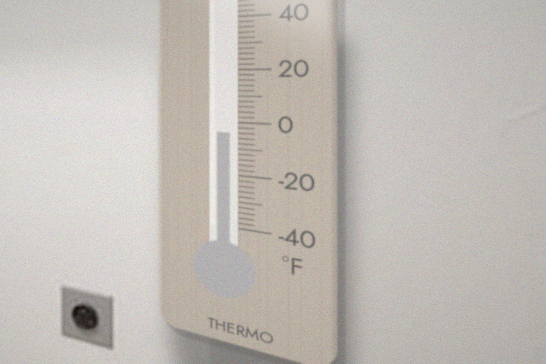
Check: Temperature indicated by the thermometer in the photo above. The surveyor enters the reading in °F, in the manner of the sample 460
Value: -4
